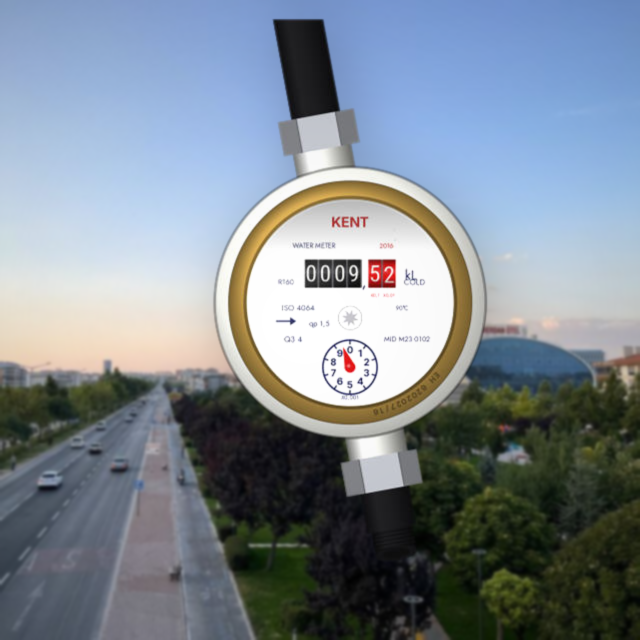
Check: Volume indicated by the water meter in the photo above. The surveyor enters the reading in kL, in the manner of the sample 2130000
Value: 9.519
